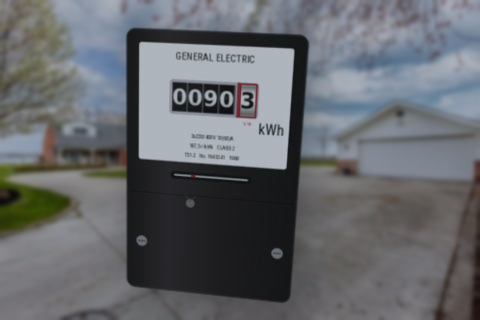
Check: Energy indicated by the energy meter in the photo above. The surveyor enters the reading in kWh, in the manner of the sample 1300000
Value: 90.3
